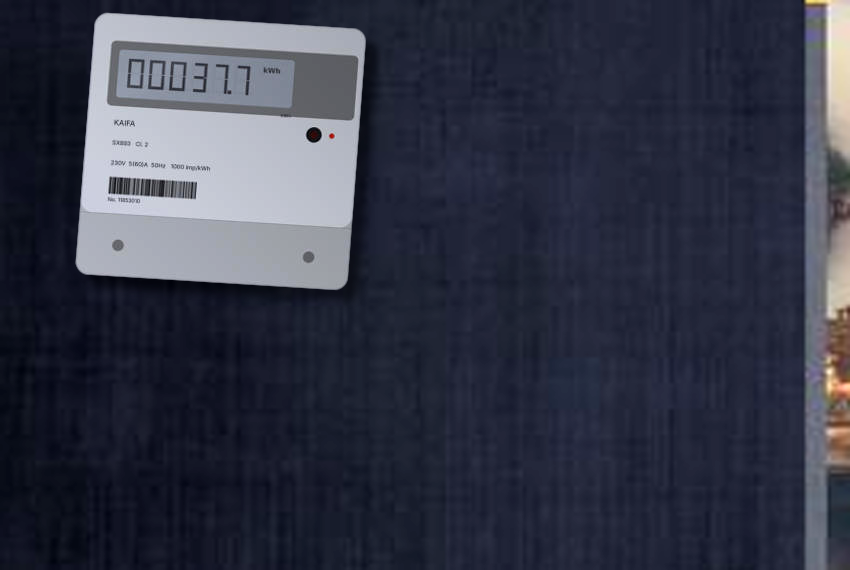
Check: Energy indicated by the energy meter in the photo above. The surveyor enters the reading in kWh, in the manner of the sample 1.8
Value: 37.7
